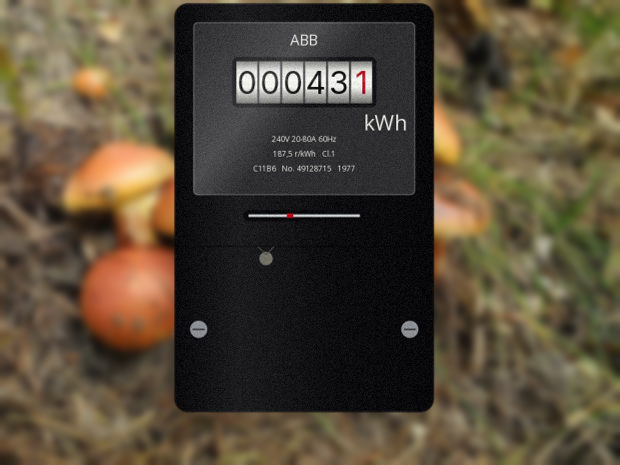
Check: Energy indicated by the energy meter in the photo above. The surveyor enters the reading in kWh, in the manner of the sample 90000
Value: 43.1
